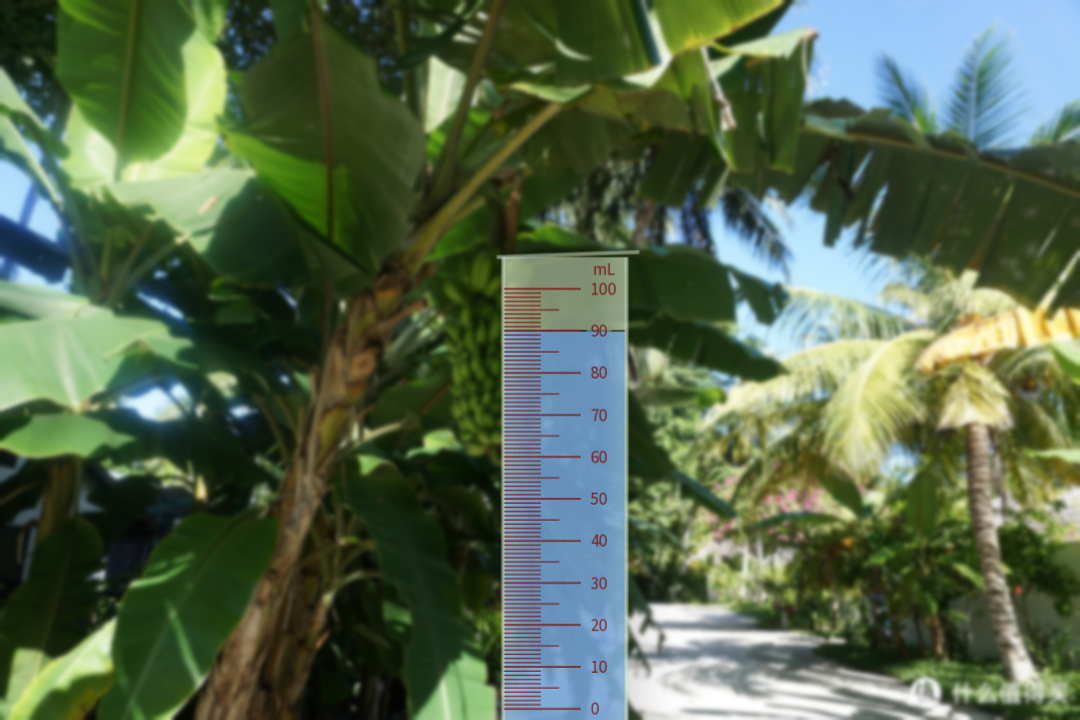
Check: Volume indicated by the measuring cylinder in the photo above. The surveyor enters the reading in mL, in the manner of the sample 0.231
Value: 90
